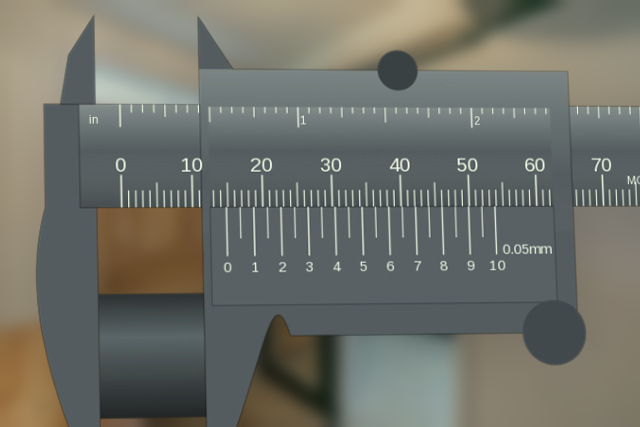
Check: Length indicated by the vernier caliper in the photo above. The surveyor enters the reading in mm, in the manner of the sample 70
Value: 14.8
